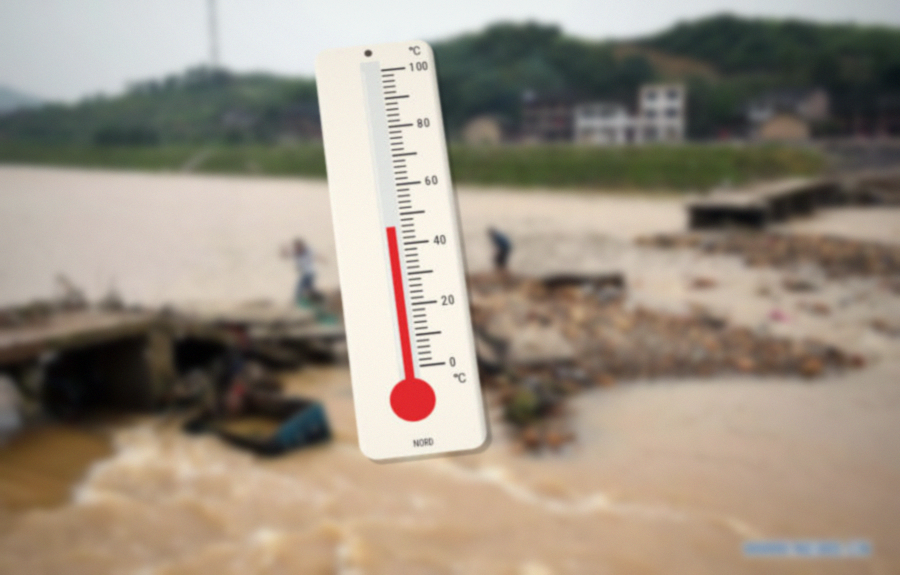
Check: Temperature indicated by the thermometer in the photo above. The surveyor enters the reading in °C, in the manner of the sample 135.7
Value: 46
